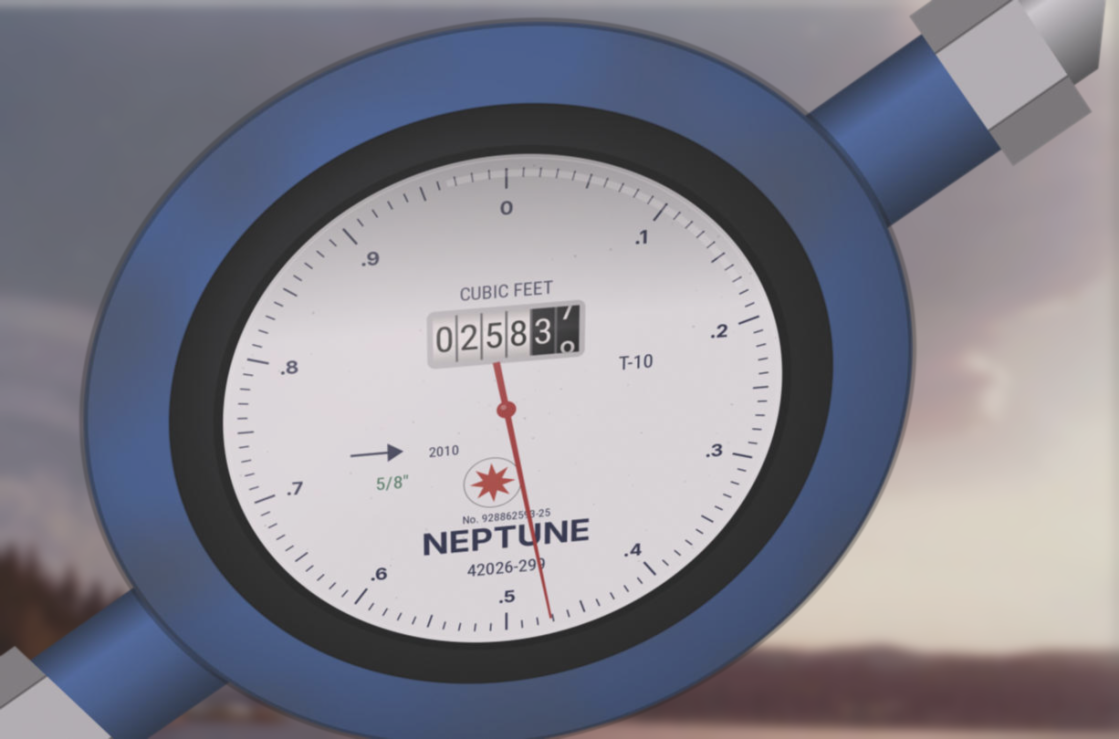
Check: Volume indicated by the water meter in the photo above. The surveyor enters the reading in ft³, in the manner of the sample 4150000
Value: 25837.47
